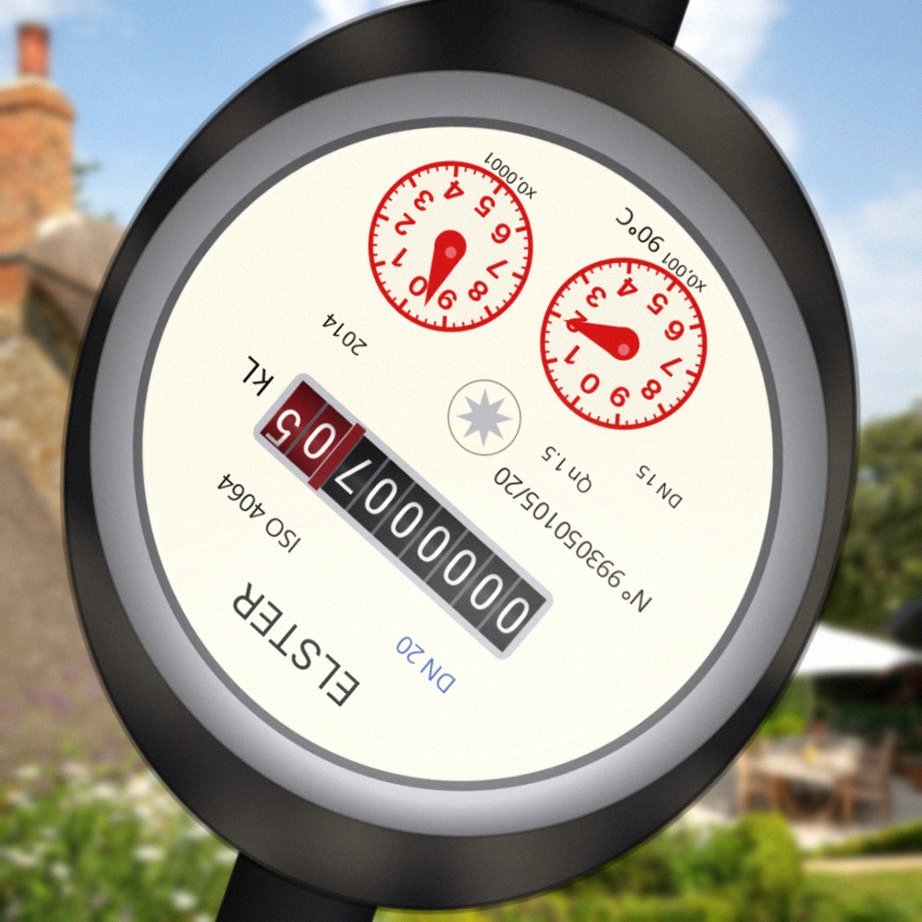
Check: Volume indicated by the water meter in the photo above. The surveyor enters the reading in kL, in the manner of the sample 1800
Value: 7.0519
